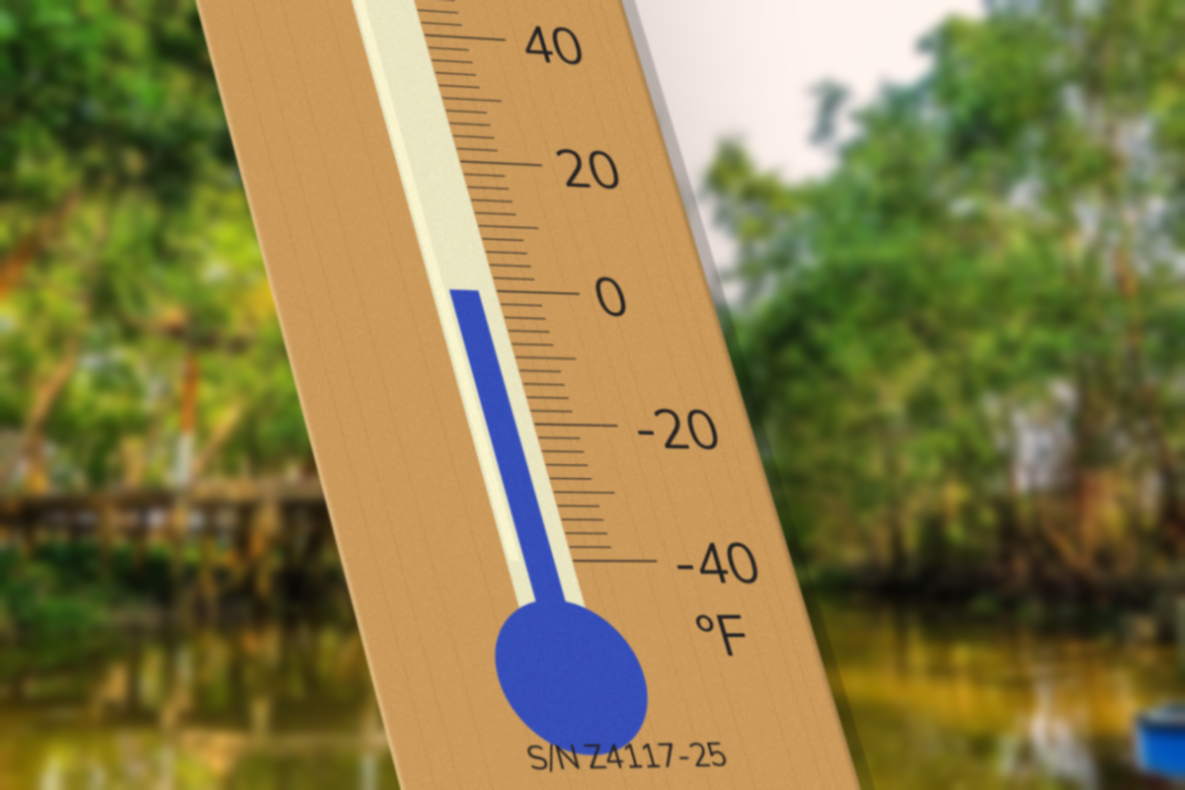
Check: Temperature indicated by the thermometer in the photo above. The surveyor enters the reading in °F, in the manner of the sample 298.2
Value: 0
